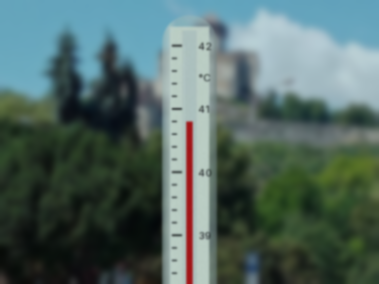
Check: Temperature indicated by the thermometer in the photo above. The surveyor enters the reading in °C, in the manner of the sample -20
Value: 40.8
